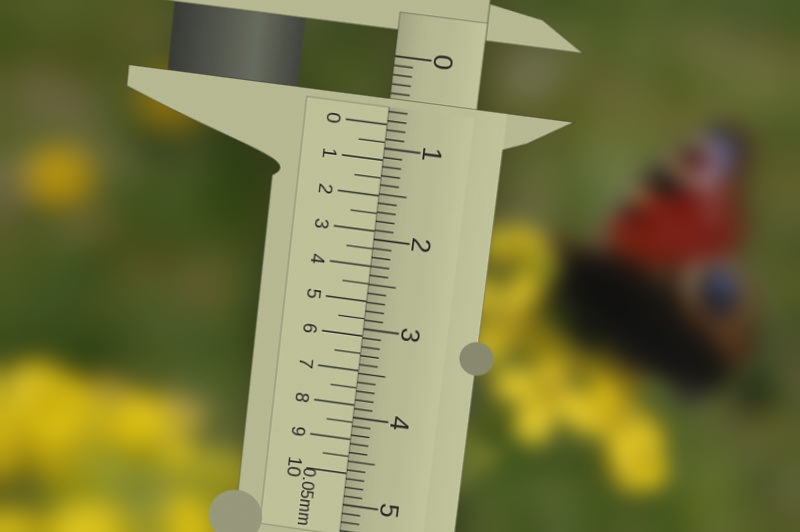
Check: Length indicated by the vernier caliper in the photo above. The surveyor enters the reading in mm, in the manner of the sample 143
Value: 7.4
